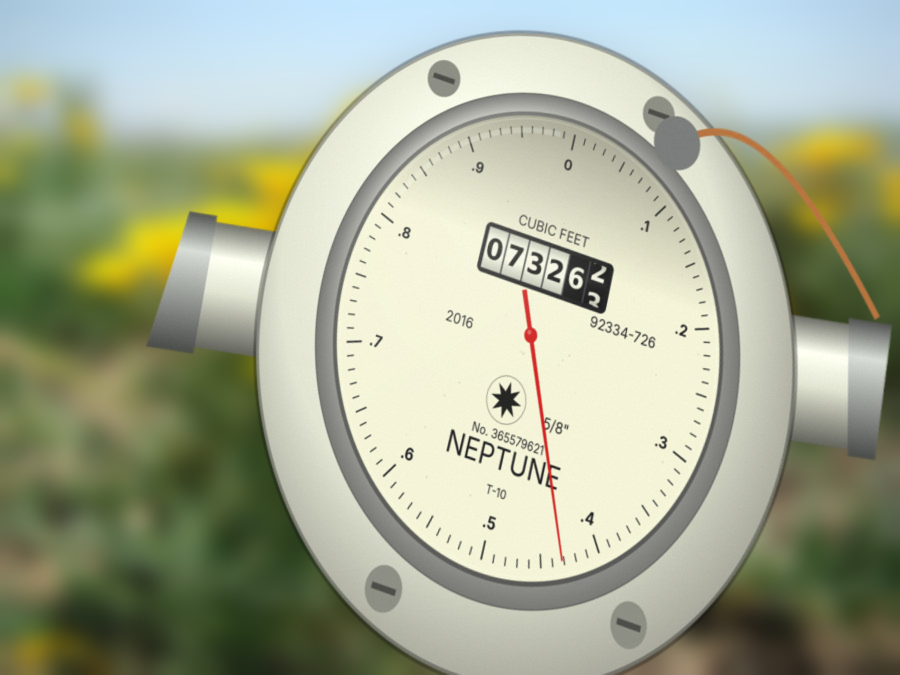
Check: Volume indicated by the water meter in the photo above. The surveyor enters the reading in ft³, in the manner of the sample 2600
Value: 73262.43
